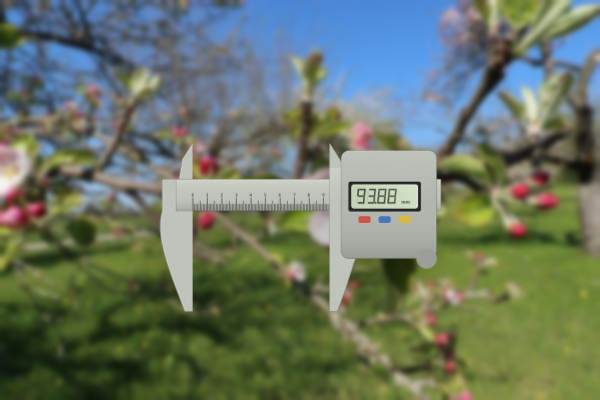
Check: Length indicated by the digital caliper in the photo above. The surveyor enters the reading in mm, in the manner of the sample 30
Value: 93.88
